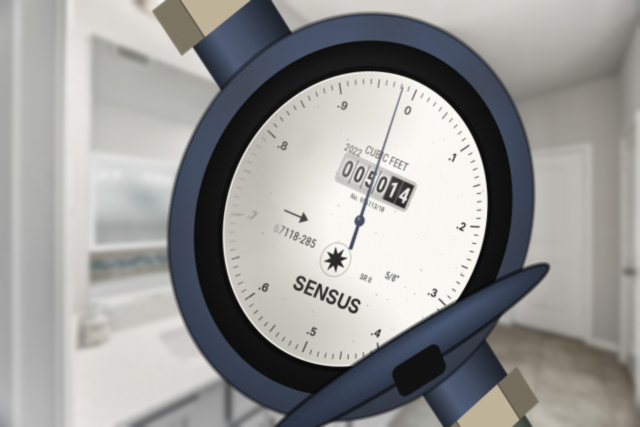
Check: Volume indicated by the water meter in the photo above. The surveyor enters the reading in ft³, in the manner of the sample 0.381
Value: 5013.98
